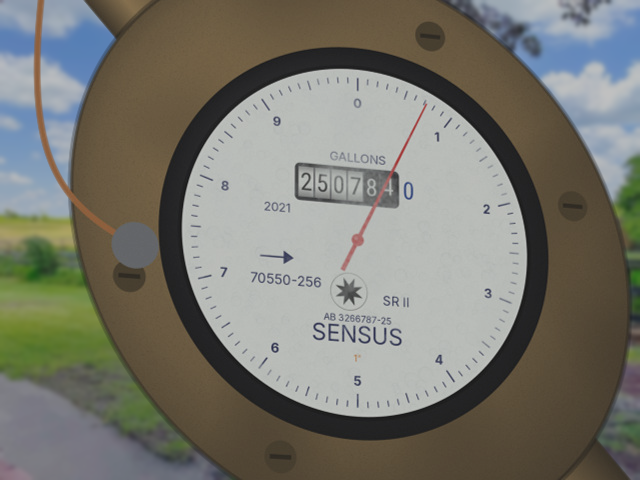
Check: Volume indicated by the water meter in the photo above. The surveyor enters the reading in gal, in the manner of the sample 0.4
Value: 2507840.7
